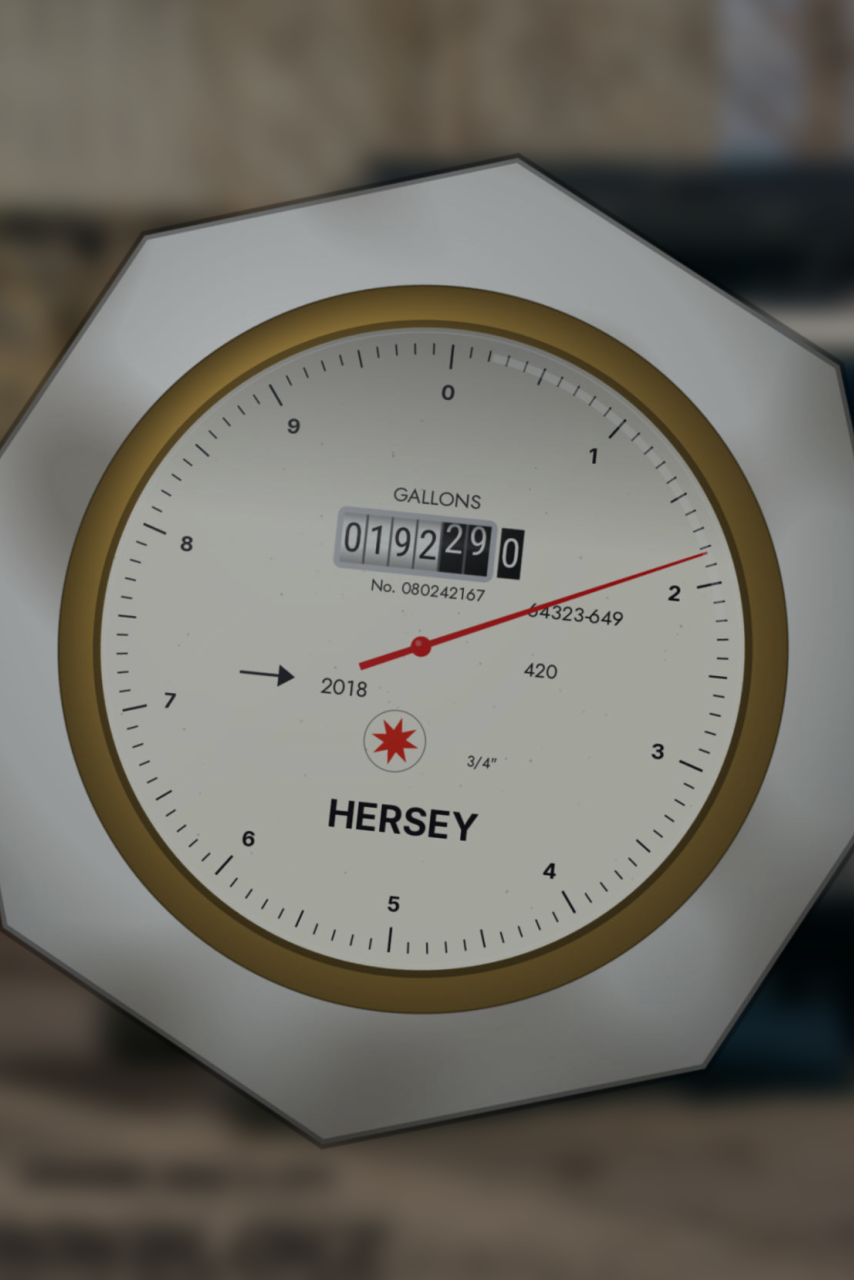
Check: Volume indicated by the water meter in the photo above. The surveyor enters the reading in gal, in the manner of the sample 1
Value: 192291.8
